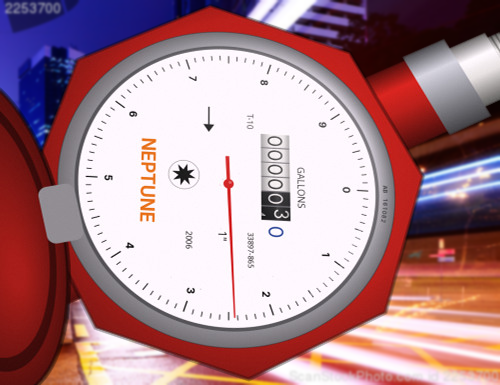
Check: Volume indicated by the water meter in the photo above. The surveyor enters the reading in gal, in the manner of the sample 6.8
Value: 32.4
